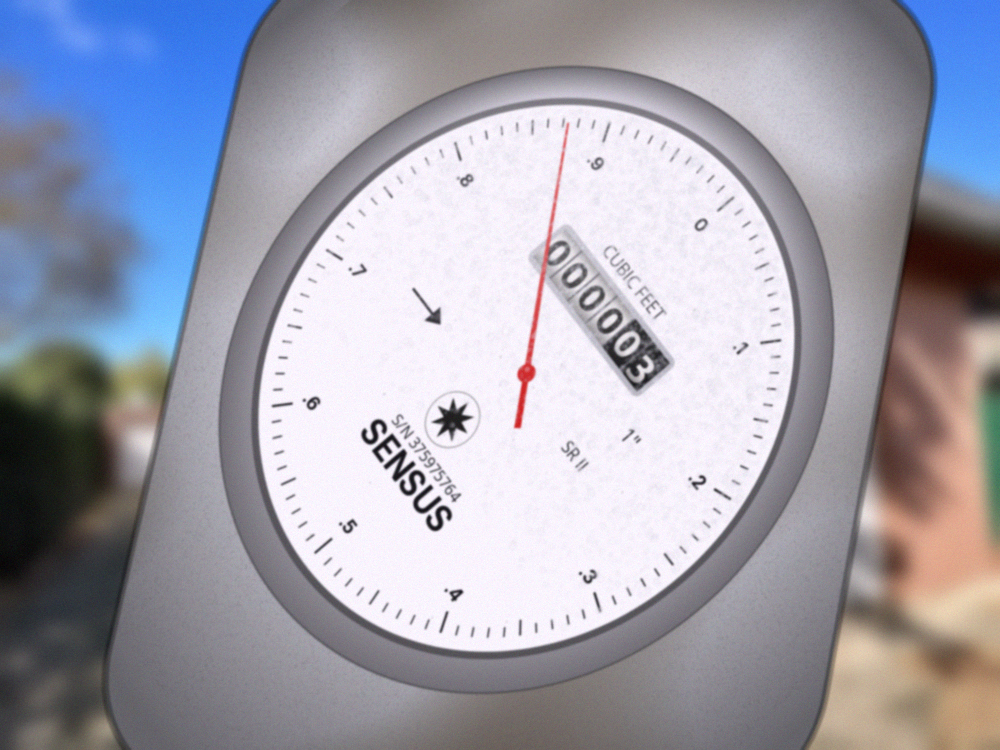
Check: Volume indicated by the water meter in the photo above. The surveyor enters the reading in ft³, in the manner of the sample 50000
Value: 2.87
